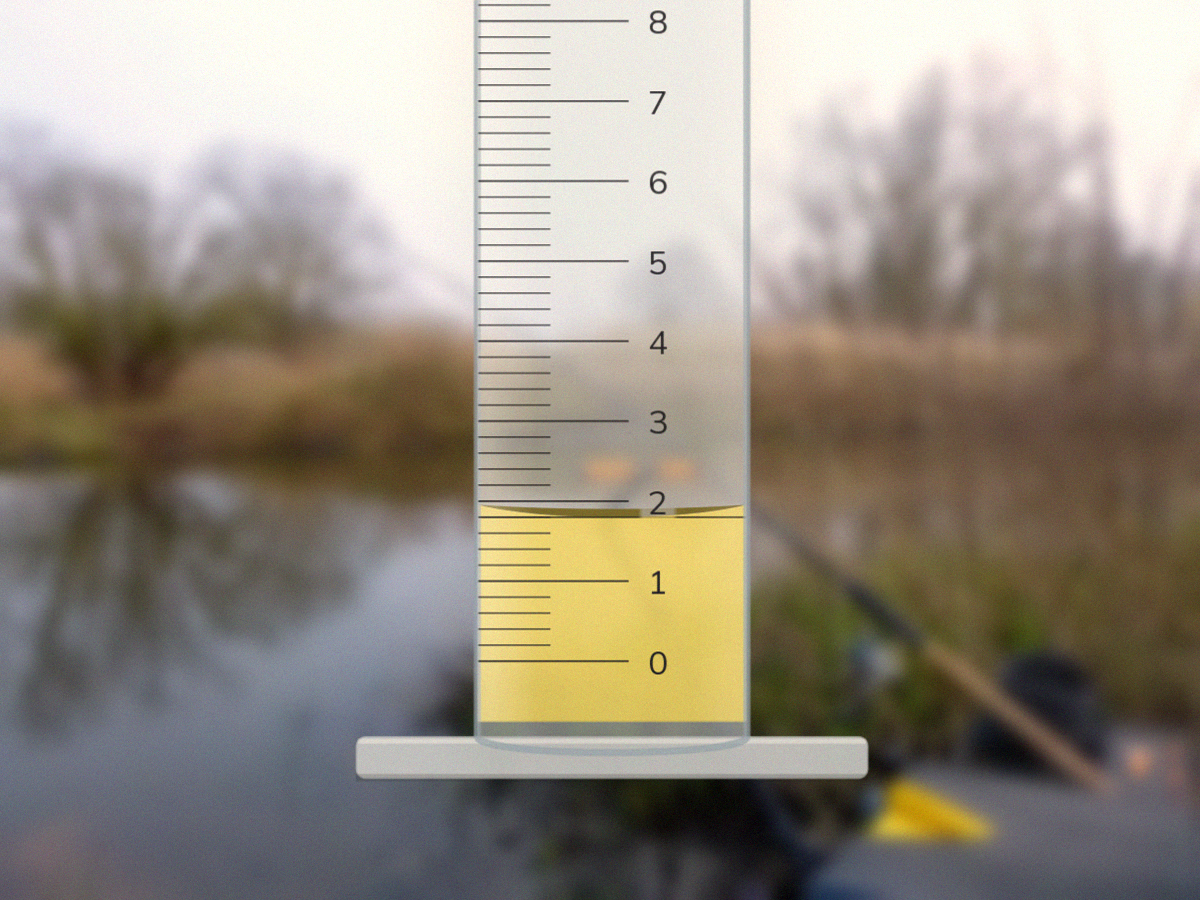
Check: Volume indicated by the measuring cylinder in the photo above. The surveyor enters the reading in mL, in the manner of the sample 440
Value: 1.8
